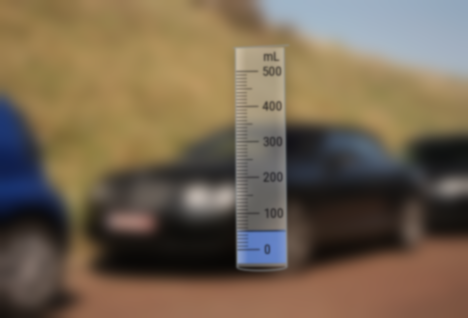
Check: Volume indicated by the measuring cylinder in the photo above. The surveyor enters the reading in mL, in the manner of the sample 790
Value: 50
